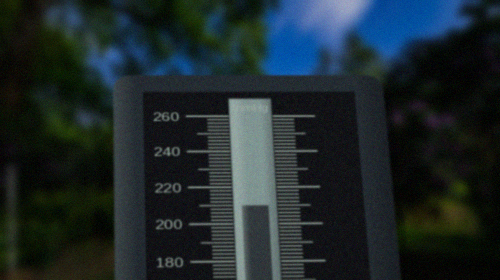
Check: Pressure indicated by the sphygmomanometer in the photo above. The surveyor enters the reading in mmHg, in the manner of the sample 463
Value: 210
